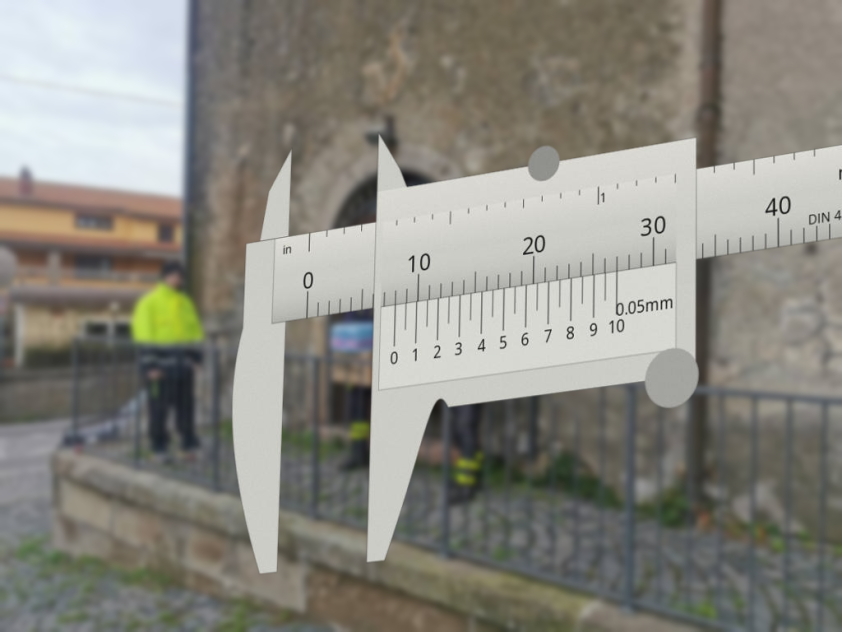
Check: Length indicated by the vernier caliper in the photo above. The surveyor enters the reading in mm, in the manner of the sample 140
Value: 8.0
